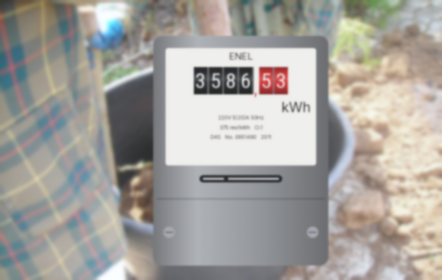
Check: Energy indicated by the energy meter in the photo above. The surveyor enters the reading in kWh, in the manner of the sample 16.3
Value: 3586.53
